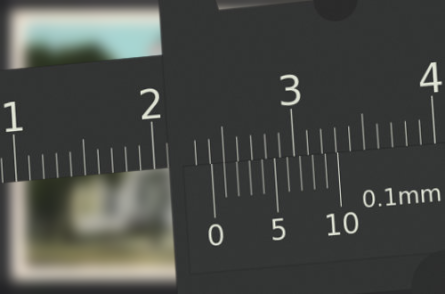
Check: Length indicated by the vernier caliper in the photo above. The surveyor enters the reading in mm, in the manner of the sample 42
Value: 24.1
